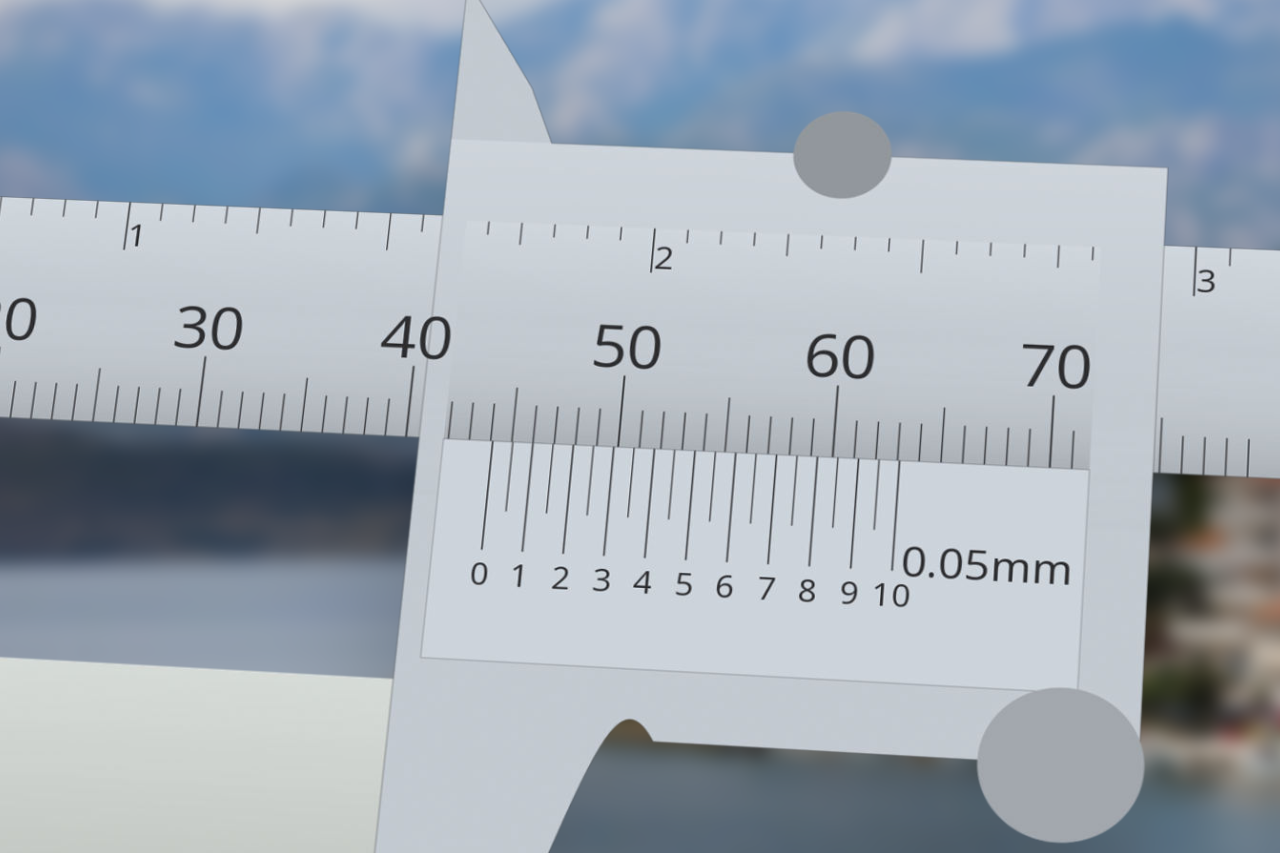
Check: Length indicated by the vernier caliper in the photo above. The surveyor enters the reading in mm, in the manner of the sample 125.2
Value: 44.1
